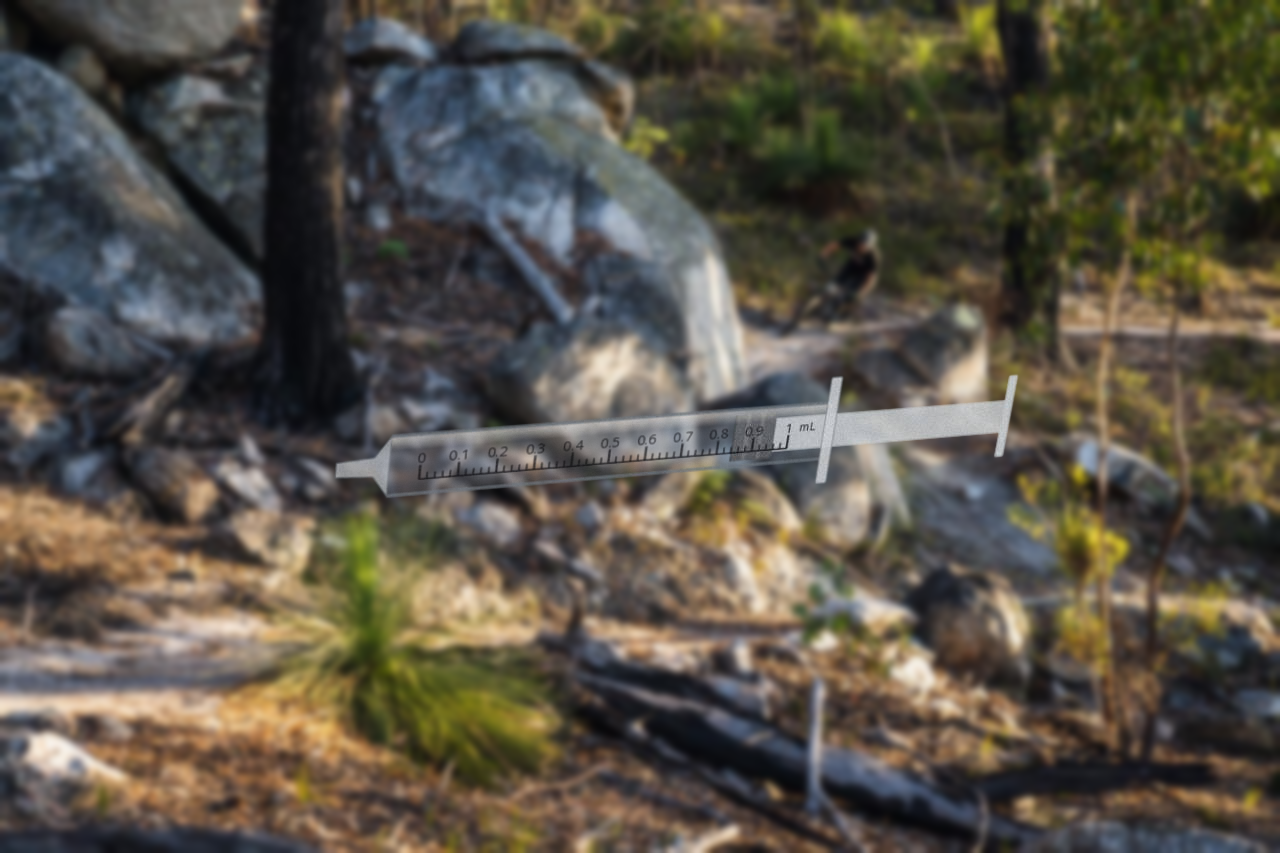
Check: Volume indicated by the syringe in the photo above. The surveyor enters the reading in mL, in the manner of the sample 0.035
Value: 0.84
